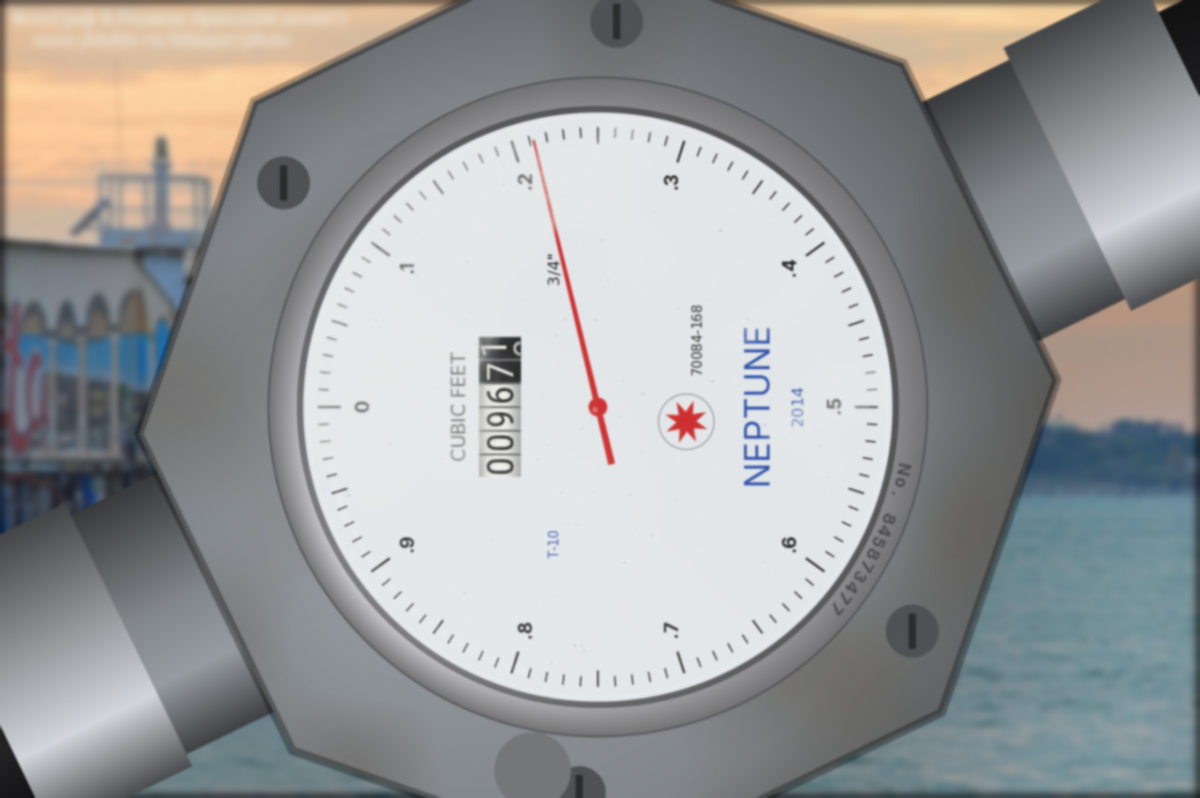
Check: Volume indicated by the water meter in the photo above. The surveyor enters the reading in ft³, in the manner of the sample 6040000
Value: 9671.21
